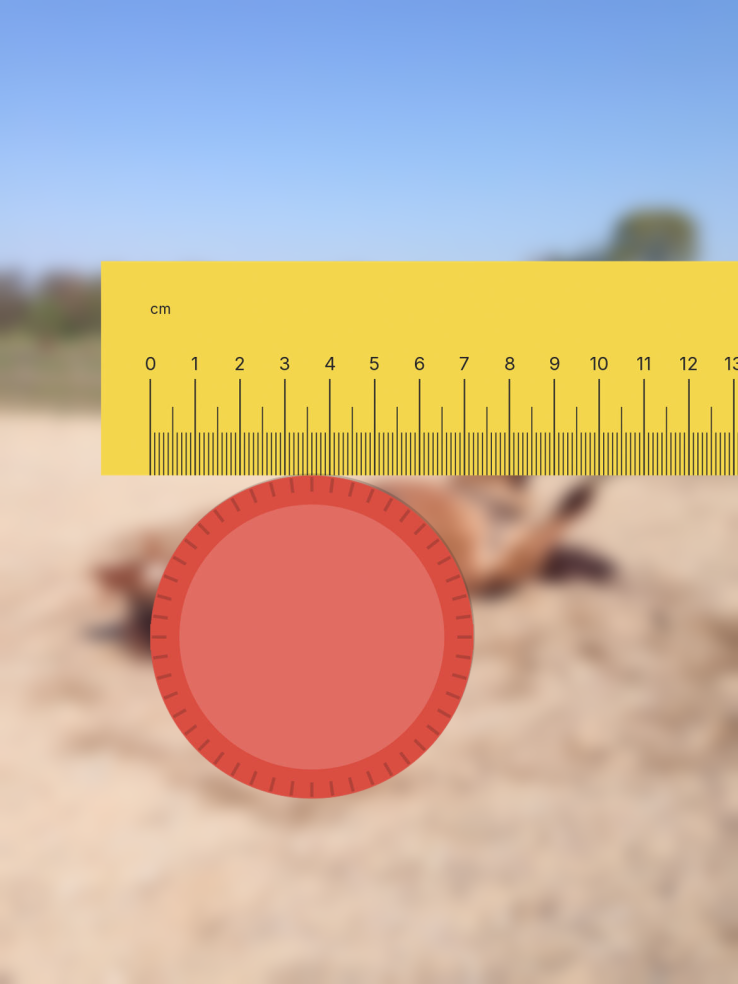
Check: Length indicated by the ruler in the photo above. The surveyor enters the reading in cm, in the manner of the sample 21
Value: 7.2
